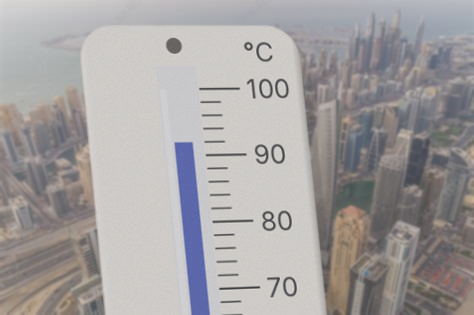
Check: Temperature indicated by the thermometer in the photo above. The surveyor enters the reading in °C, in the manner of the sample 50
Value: 92
